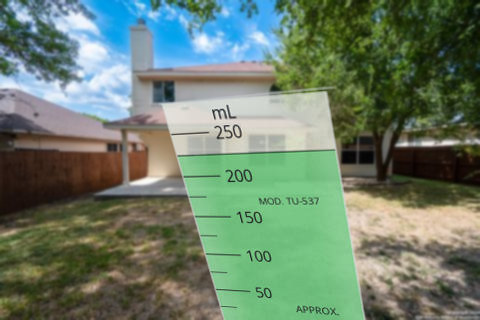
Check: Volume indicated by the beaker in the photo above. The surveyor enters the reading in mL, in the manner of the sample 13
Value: 225
